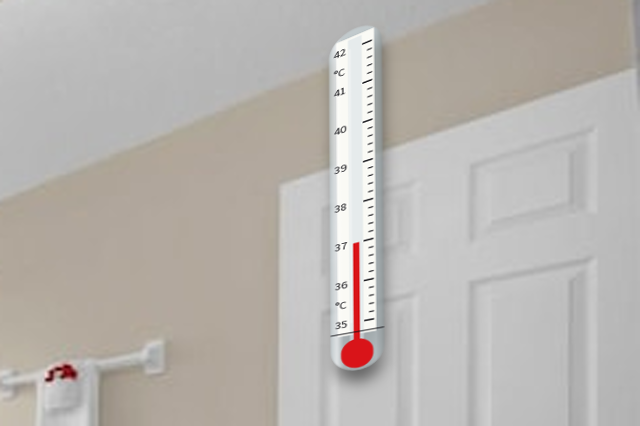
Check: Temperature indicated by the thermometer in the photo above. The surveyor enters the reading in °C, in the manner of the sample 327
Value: 37
